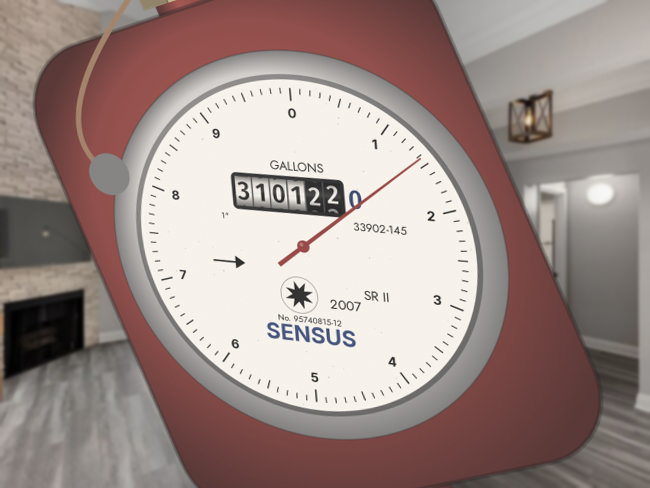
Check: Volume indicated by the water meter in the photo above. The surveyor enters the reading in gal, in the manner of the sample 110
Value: 3101221.4
